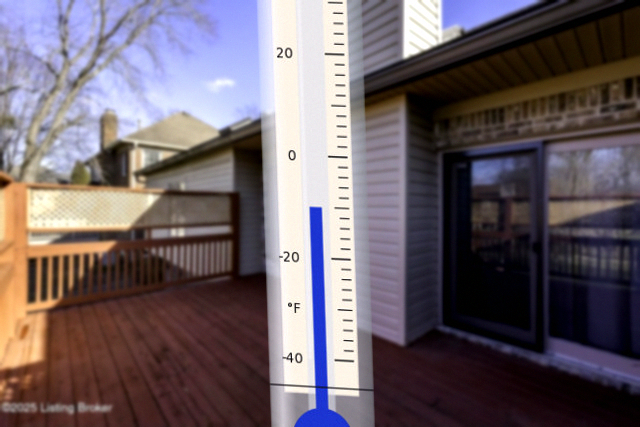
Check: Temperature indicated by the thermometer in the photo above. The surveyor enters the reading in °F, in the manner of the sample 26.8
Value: -10
